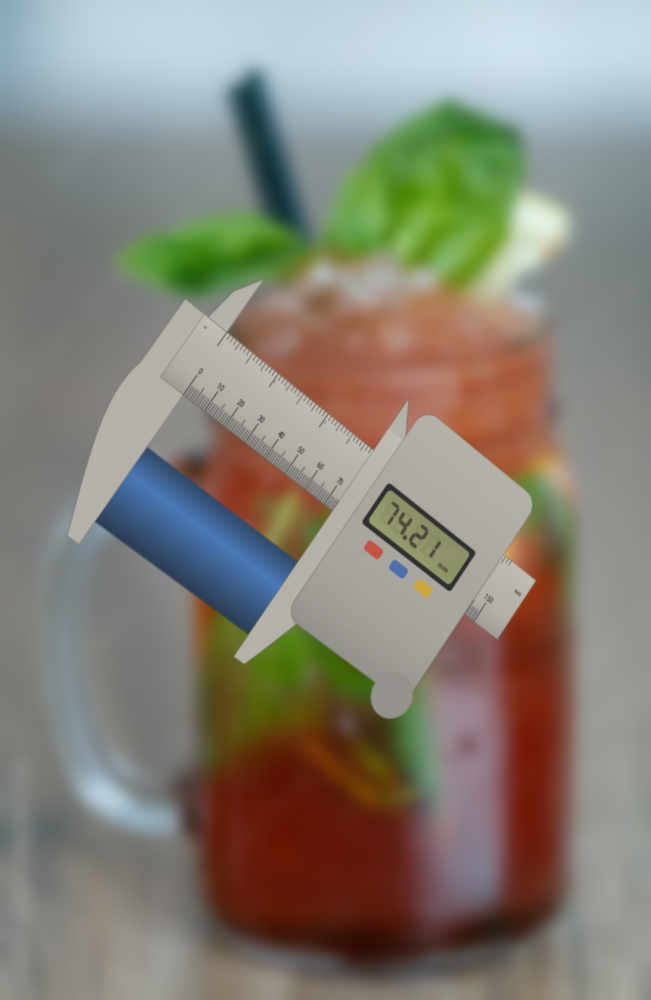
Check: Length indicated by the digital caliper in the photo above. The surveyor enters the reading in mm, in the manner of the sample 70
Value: 74.21
